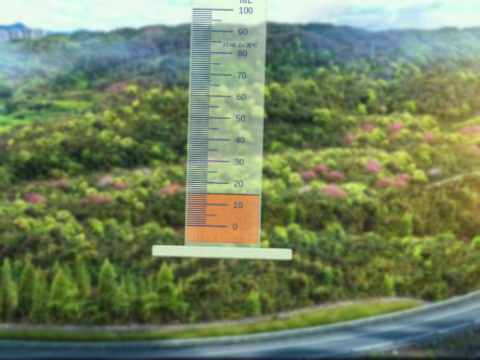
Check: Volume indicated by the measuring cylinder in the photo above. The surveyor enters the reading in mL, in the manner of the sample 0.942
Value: 15
